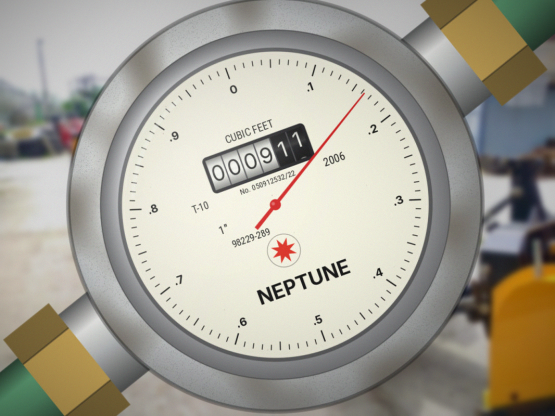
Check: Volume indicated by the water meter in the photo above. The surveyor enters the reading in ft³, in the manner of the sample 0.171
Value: 911.16
